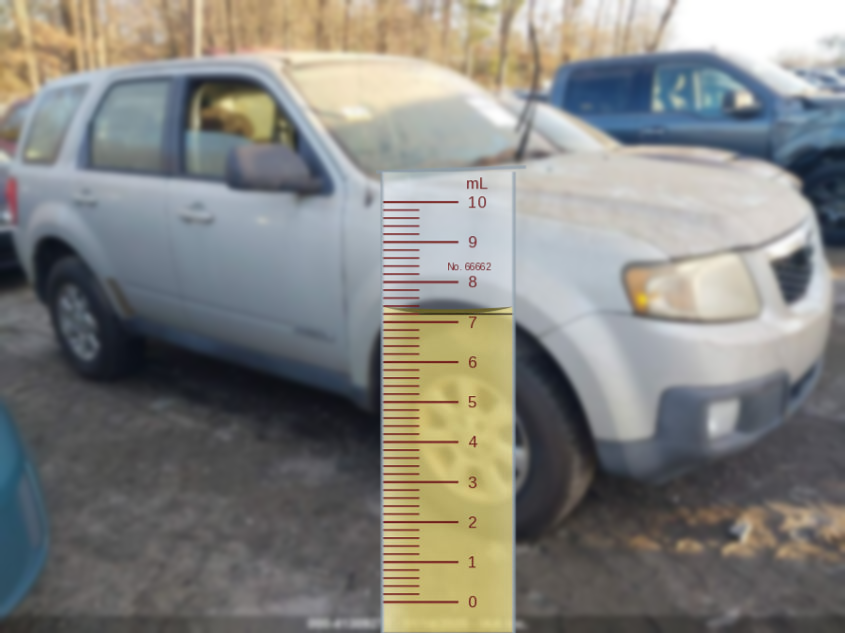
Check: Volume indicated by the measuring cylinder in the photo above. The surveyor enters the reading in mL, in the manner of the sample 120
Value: 7.2
